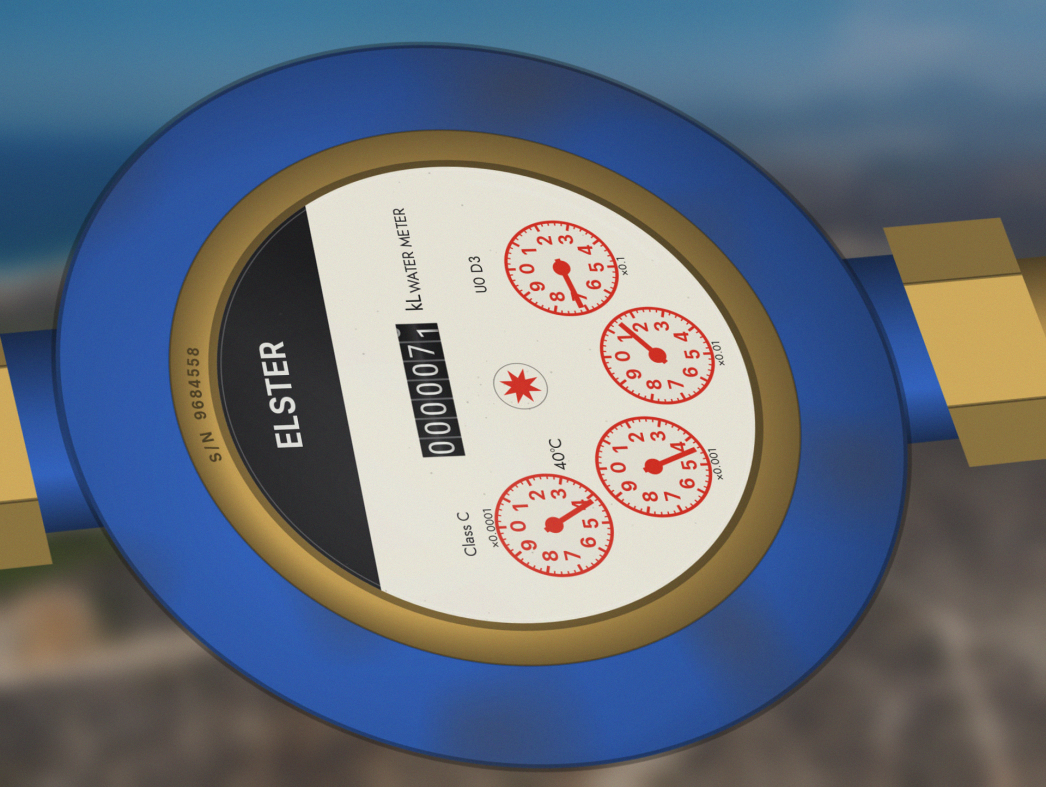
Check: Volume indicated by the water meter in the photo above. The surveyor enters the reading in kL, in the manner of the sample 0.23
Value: 70.7144
